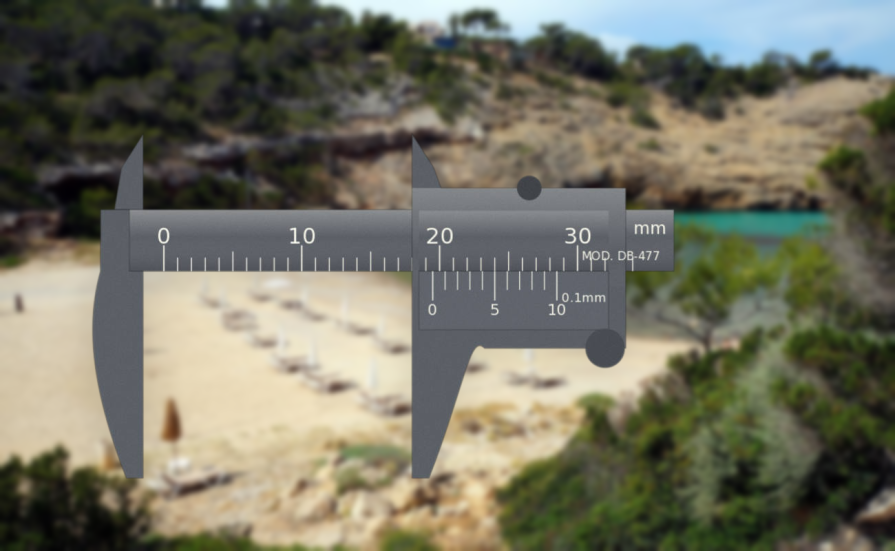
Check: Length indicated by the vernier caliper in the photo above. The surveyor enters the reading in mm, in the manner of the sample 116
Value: 19.5
